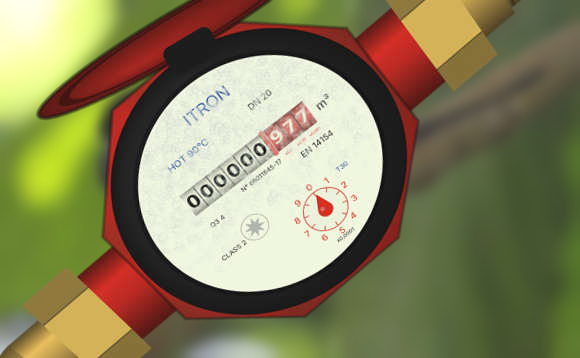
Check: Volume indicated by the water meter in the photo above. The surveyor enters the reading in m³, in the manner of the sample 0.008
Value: 0.9770
